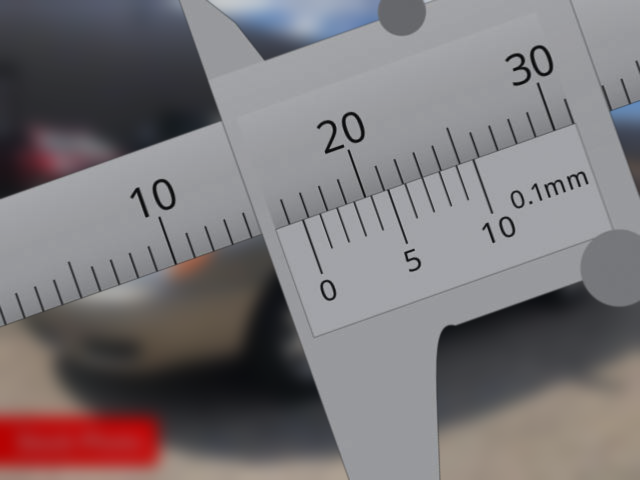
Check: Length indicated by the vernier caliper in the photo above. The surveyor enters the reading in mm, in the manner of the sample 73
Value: 16.7
